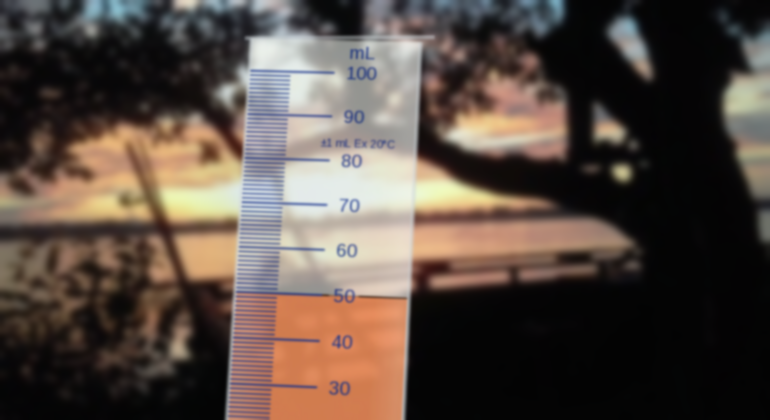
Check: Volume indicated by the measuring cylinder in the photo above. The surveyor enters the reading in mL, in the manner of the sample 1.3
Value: 50
